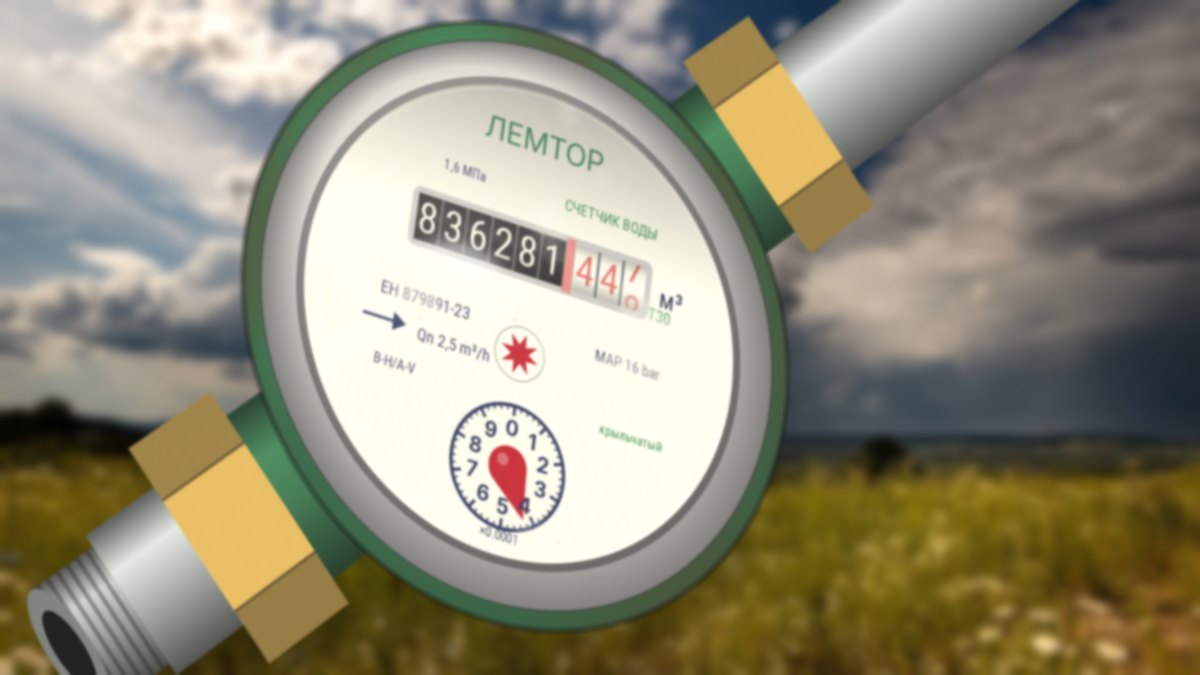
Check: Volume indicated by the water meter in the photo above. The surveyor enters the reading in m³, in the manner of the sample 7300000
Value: 836281.4474
